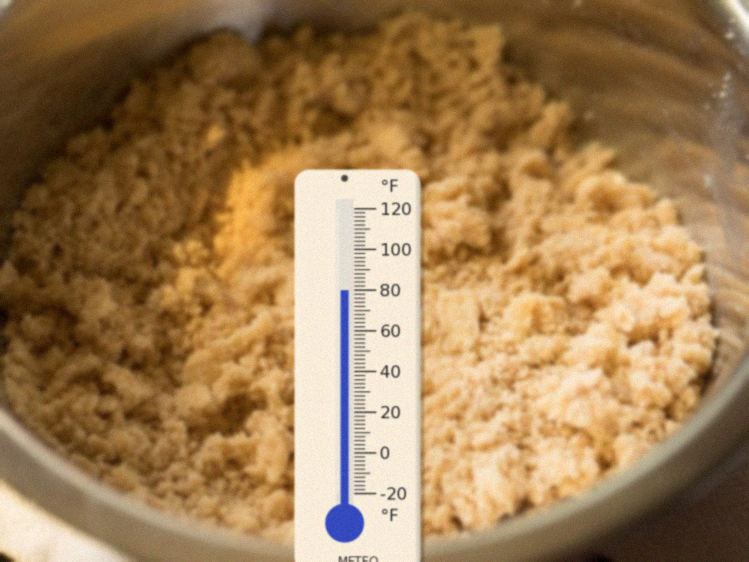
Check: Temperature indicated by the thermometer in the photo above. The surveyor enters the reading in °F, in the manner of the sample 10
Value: 80
